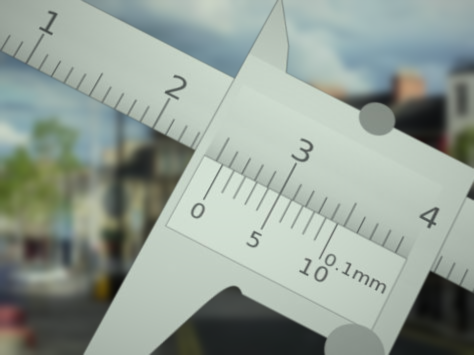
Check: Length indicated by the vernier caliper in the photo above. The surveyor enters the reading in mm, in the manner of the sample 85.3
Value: 25.5
